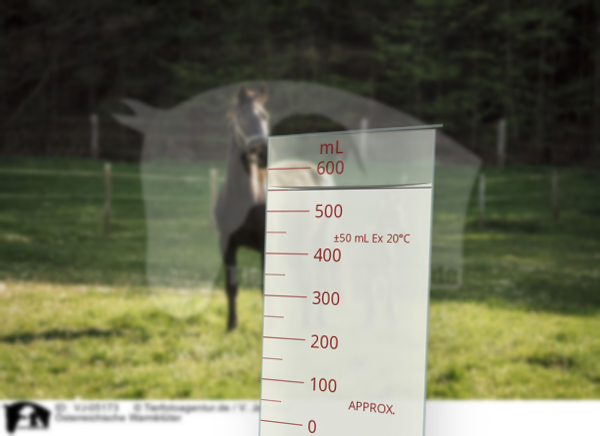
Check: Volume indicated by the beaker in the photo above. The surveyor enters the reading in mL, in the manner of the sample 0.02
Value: 550
